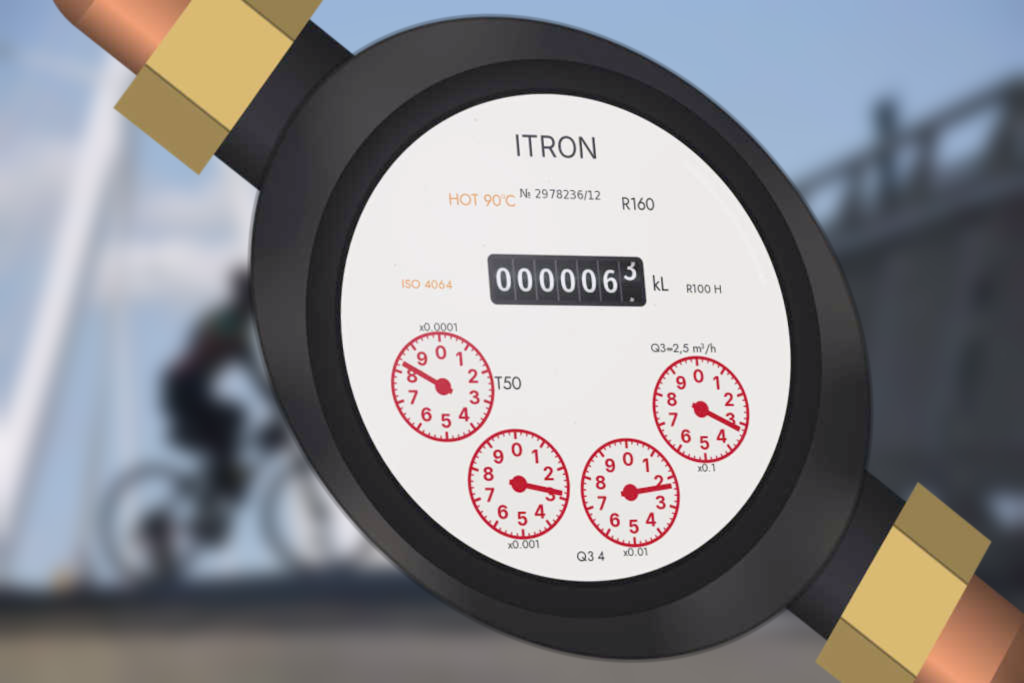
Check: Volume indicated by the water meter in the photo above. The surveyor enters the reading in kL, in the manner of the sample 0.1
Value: 63.3228
